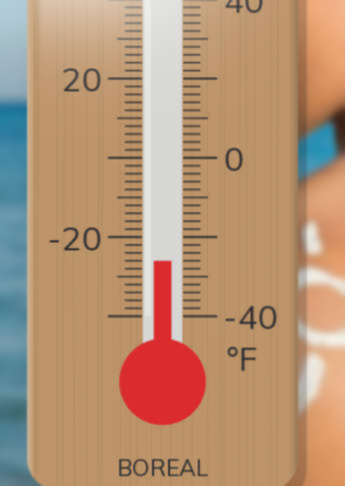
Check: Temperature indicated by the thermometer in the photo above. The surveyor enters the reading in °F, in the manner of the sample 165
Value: -26
